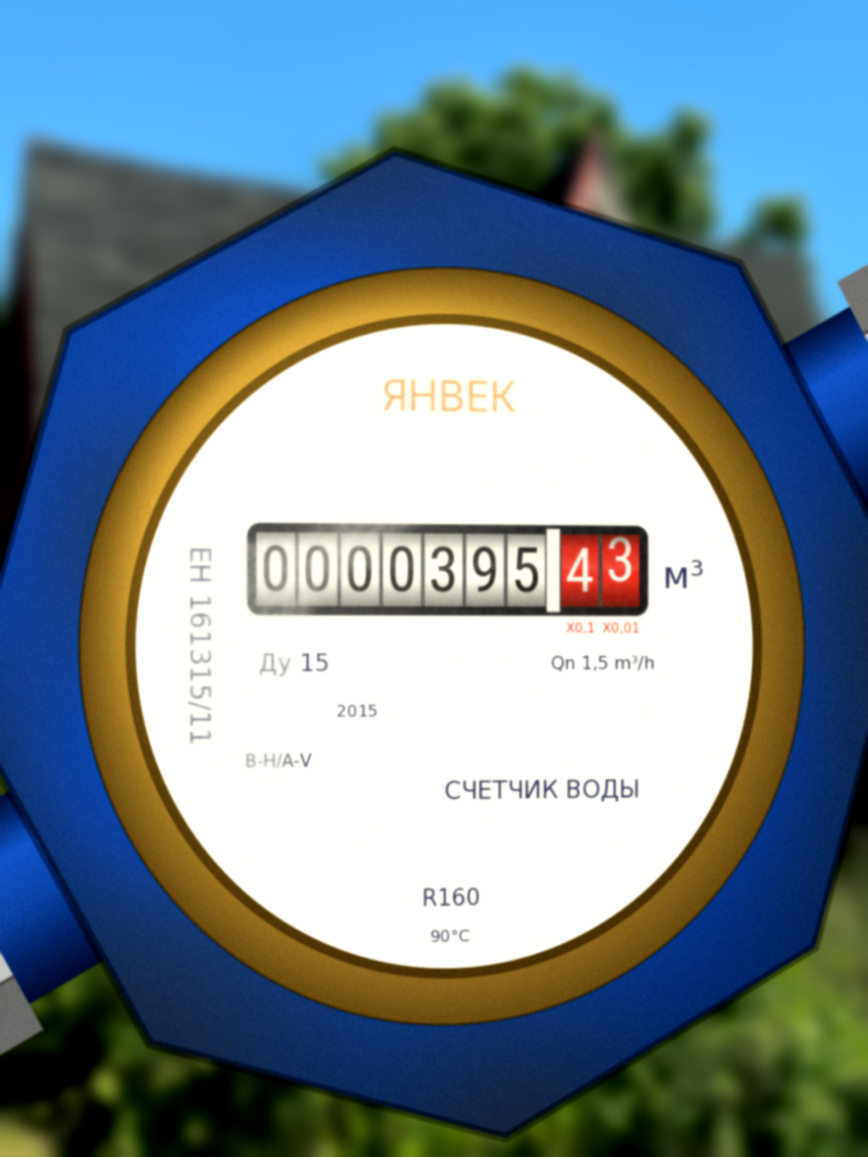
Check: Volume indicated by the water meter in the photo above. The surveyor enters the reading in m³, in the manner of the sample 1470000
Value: 395.43
